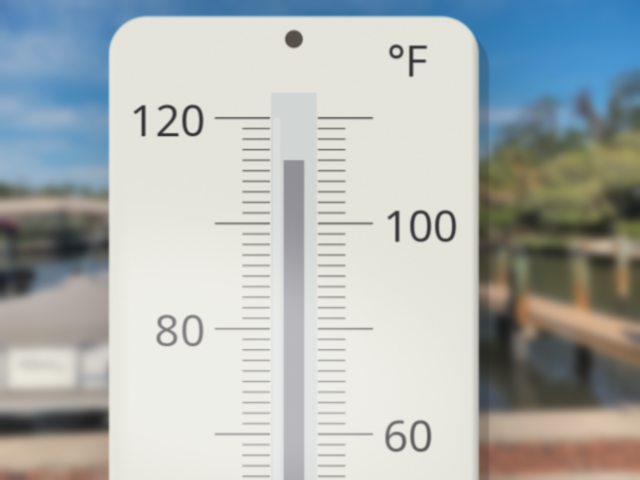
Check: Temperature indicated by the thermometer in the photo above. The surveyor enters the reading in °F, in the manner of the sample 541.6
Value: 112
